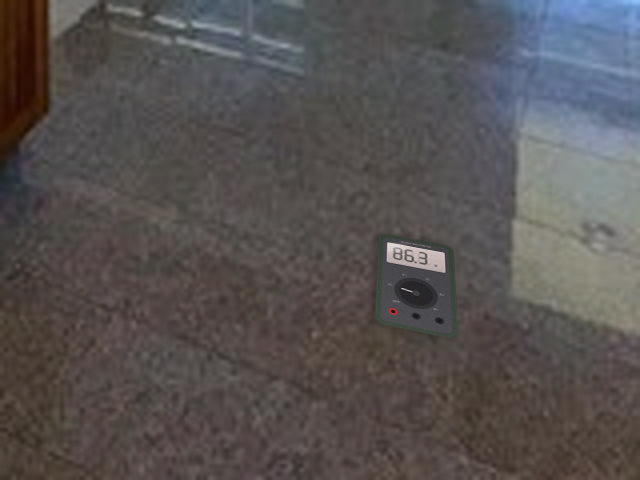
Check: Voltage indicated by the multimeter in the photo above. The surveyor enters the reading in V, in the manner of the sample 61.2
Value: 86.3
